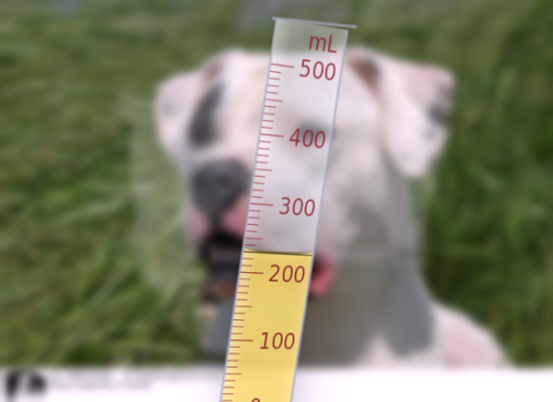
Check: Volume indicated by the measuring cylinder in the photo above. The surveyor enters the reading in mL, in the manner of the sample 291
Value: 230
